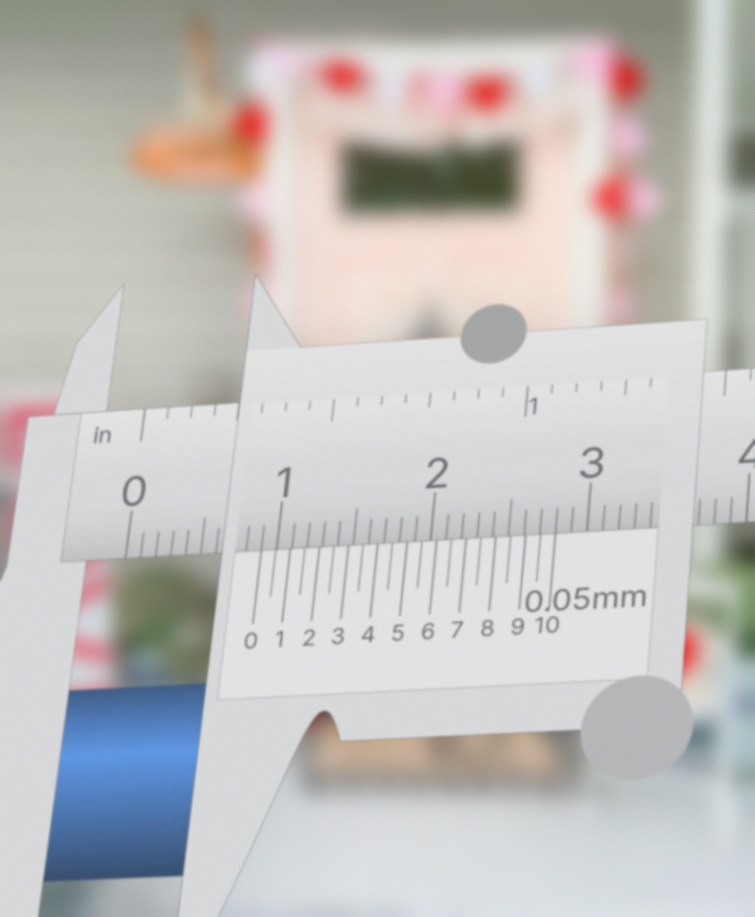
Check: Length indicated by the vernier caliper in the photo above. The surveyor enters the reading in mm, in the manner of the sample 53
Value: 9.0
